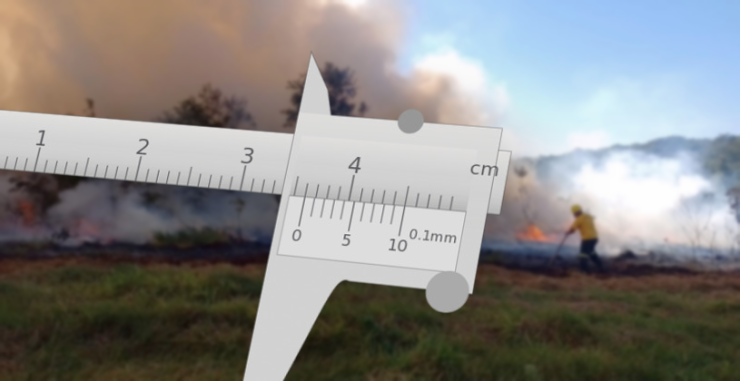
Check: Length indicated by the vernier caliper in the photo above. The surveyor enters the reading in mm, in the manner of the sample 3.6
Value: 36.0
